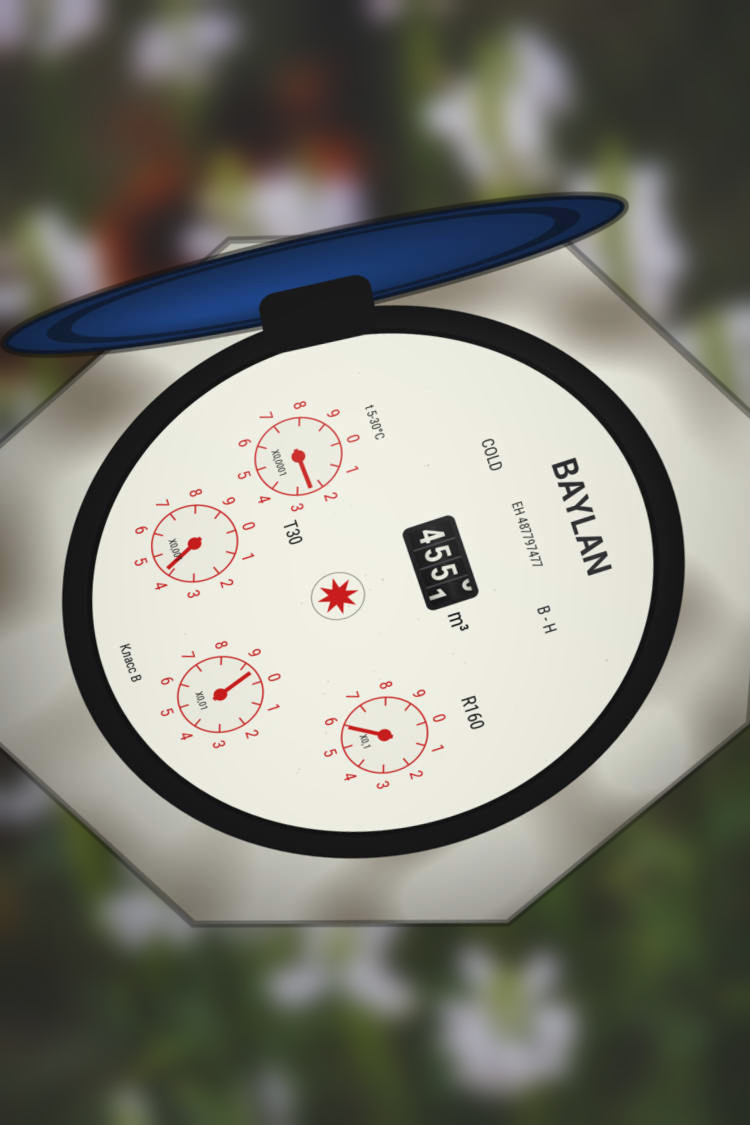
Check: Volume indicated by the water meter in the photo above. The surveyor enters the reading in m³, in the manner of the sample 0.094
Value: 4550.5942
